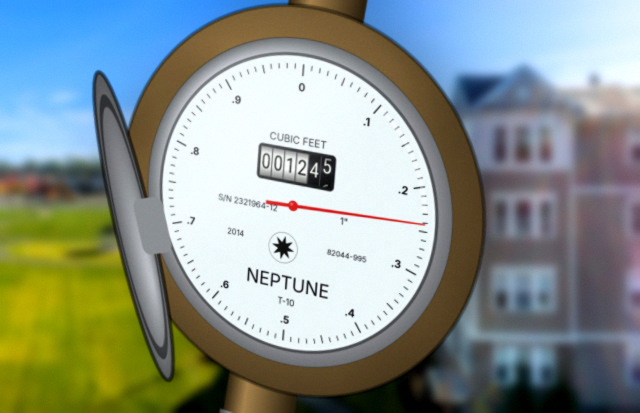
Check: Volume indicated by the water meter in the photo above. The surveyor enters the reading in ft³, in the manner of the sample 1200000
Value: 1245.24
